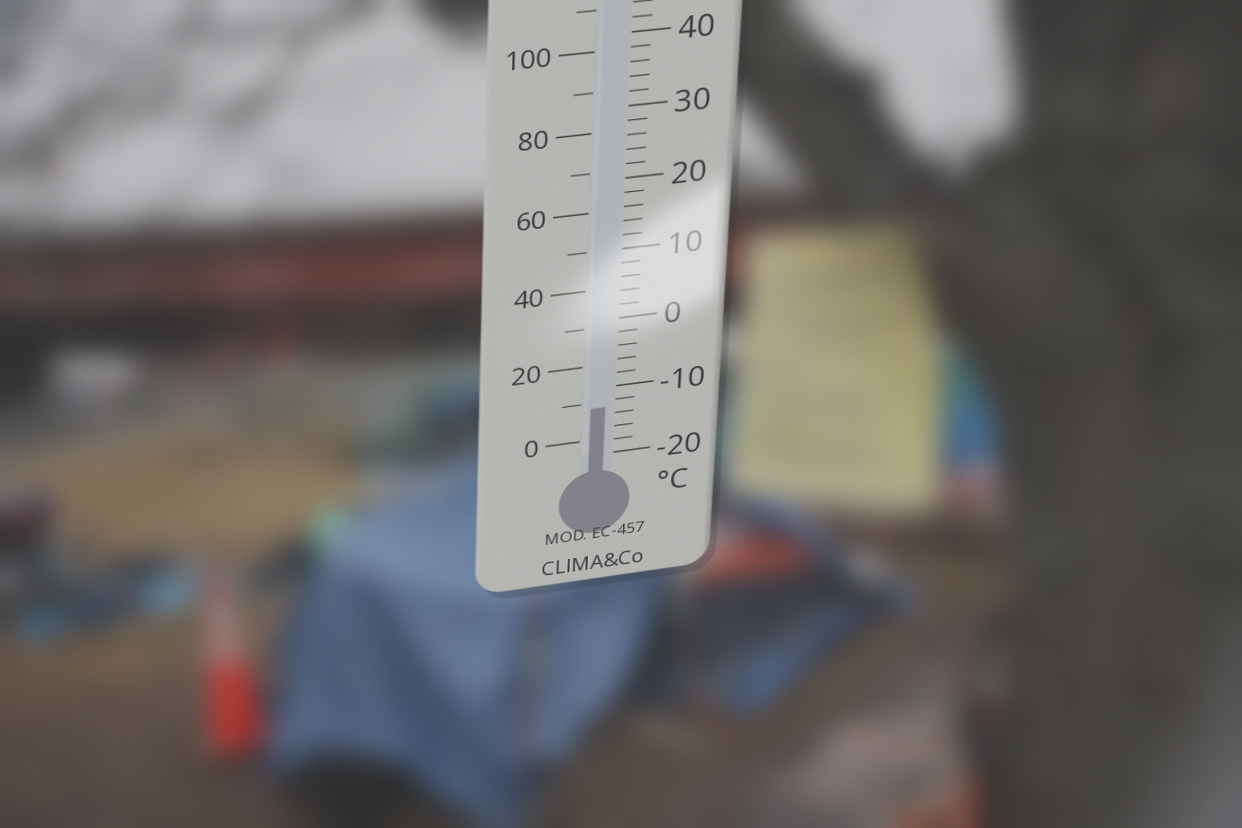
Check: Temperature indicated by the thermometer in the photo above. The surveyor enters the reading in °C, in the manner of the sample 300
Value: -13
